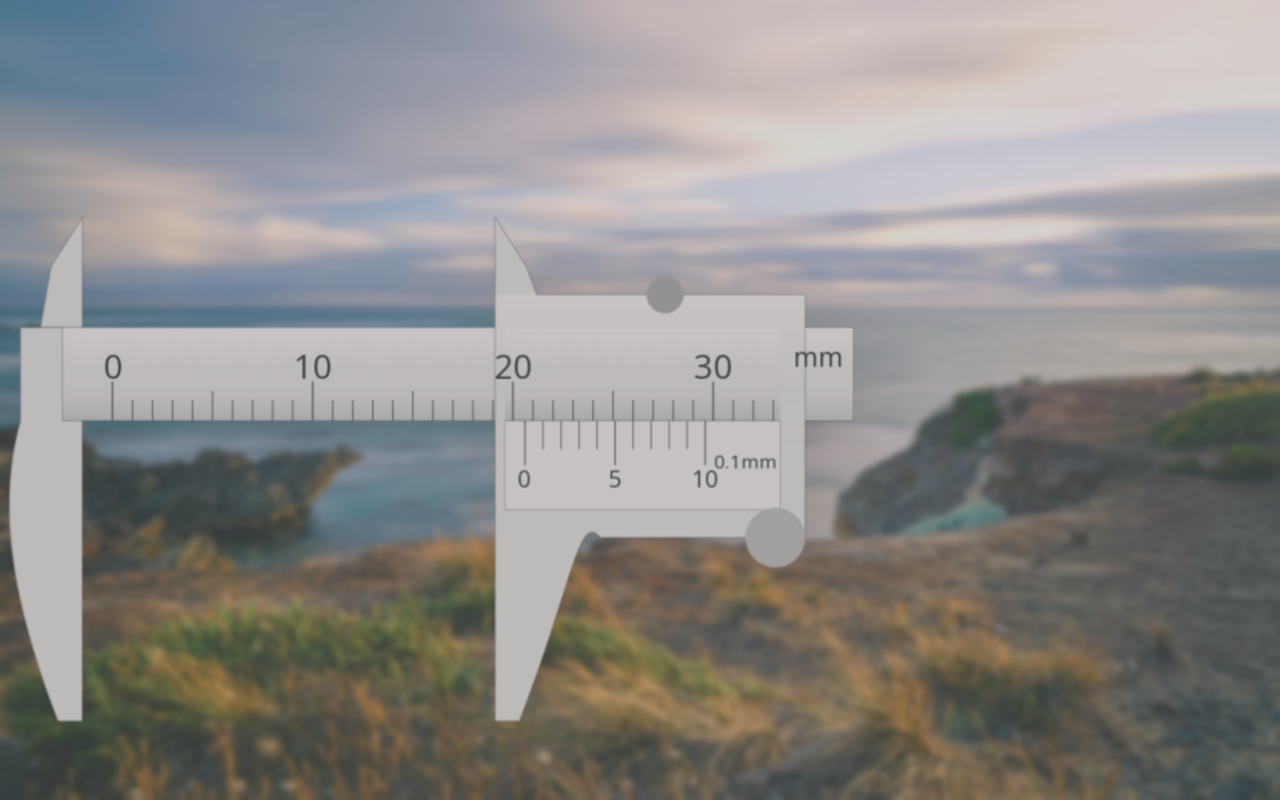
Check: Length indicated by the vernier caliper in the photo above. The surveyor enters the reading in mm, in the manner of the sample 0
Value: 20.6
